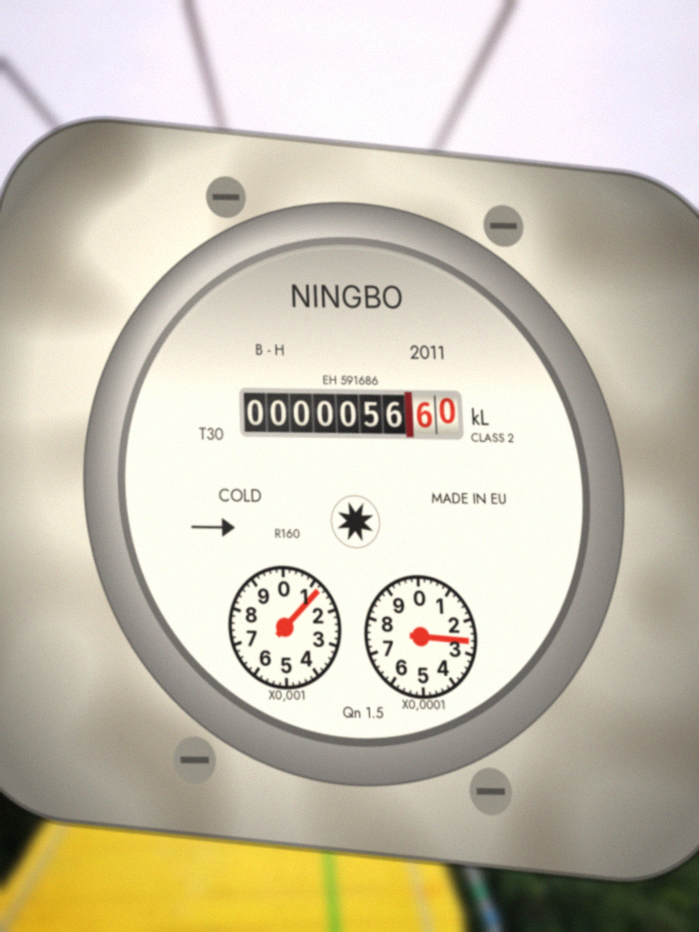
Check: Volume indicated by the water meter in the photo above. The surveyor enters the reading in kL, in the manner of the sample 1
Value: 56.6012
